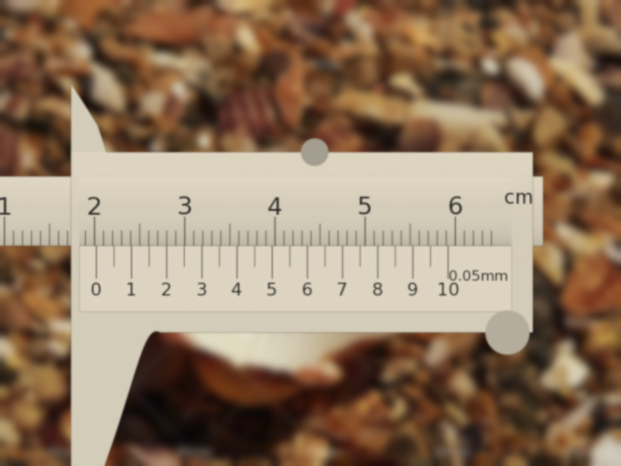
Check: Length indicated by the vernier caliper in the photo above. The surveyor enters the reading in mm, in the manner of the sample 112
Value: 20.2
